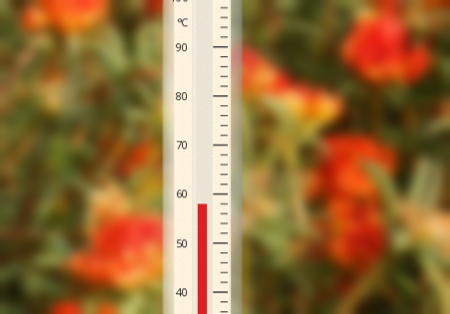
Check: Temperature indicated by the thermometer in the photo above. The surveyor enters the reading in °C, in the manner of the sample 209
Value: 58
